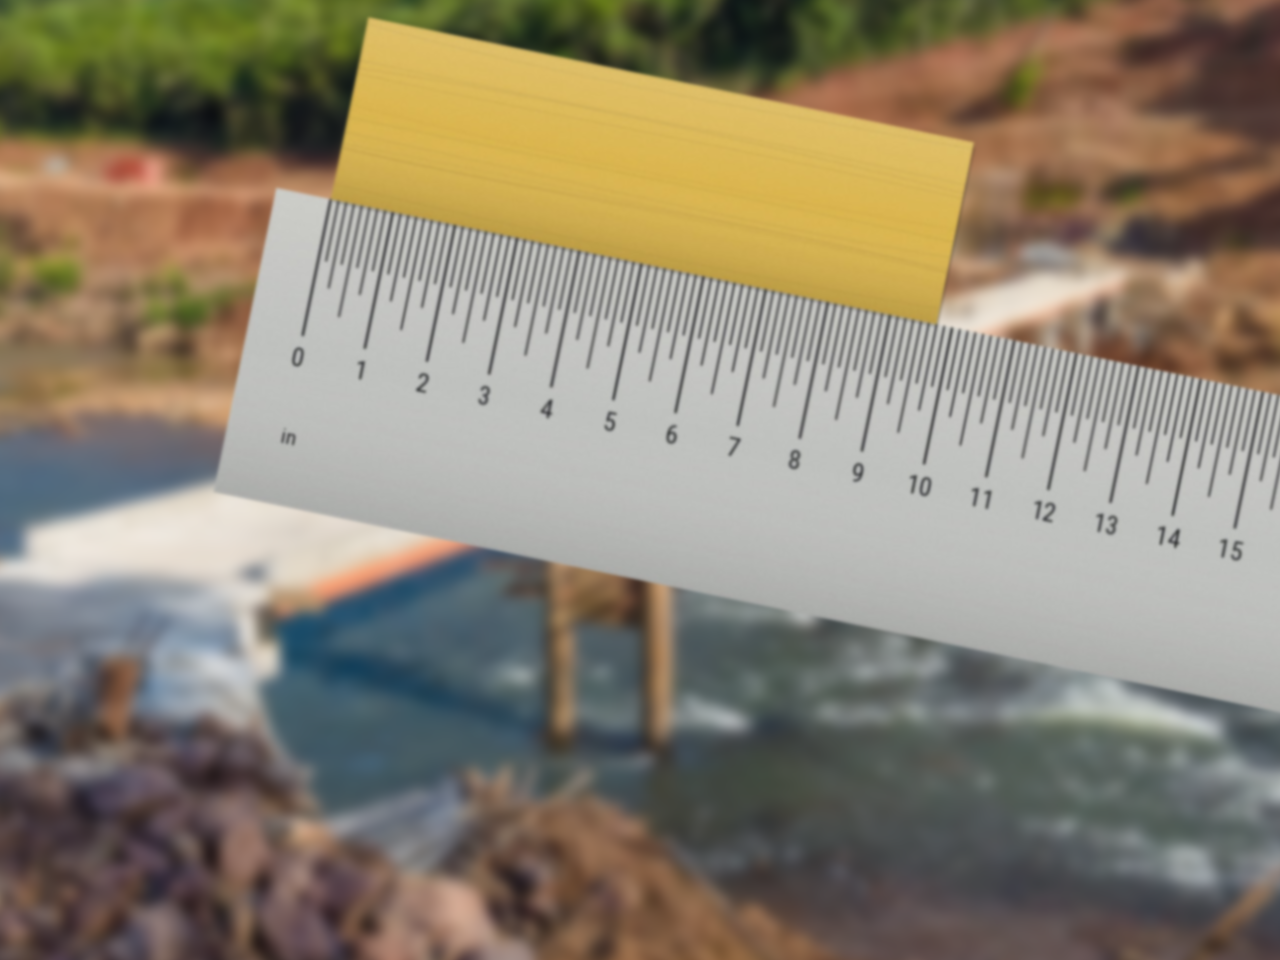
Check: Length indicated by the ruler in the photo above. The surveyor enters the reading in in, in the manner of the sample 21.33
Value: 9.75
